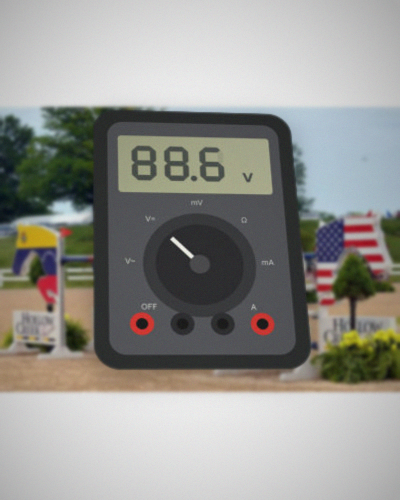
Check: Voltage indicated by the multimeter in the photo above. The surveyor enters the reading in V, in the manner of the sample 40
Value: 88.6
